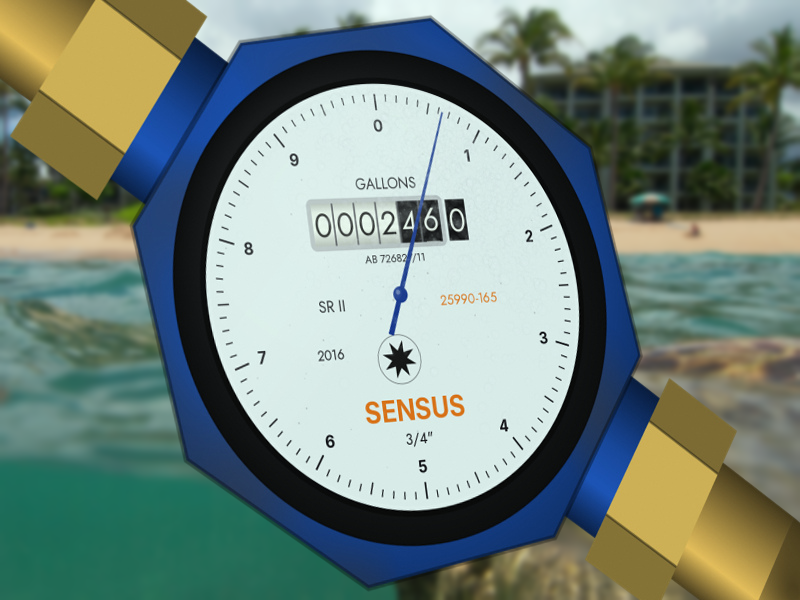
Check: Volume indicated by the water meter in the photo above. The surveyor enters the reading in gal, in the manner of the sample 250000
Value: 2460.6
